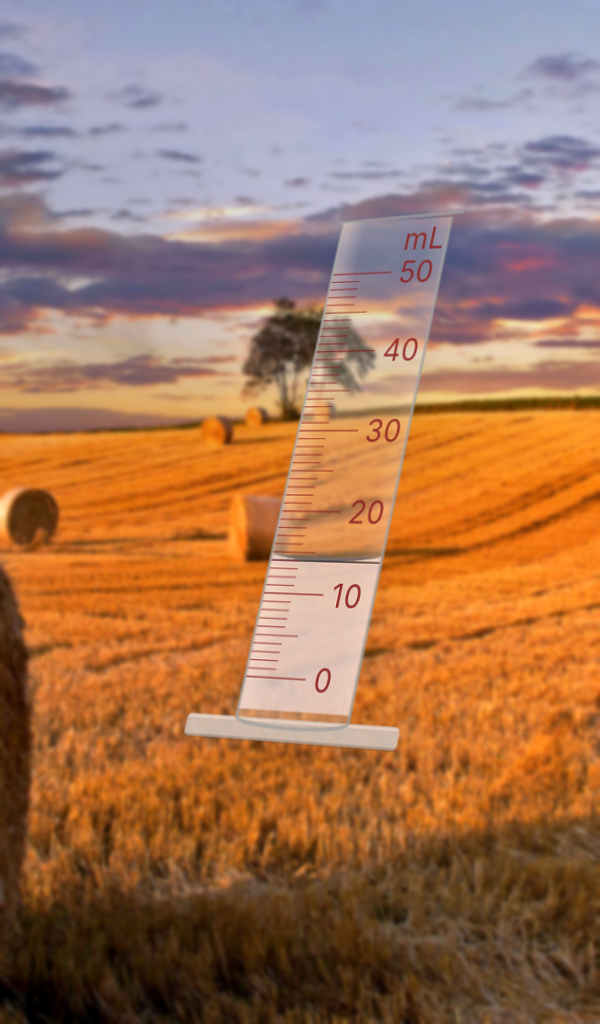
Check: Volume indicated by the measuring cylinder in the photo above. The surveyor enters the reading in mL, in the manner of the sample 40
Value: 14
